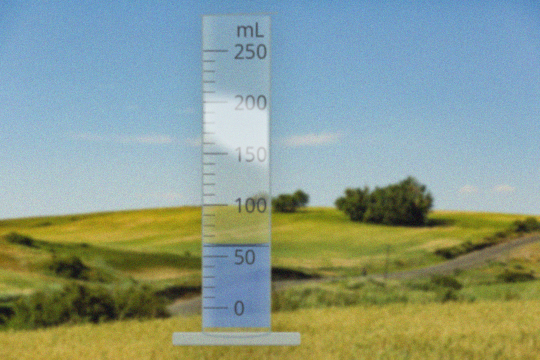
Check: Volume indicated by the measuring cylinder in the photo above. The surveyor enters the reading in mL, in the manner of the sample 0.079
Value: 60
